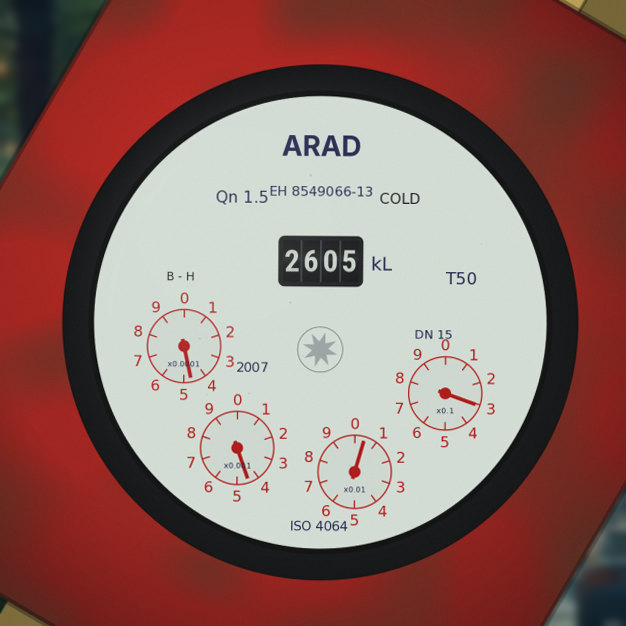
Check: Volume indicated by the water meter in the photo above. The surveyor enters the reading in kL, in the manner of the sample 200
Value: 2605.3044
